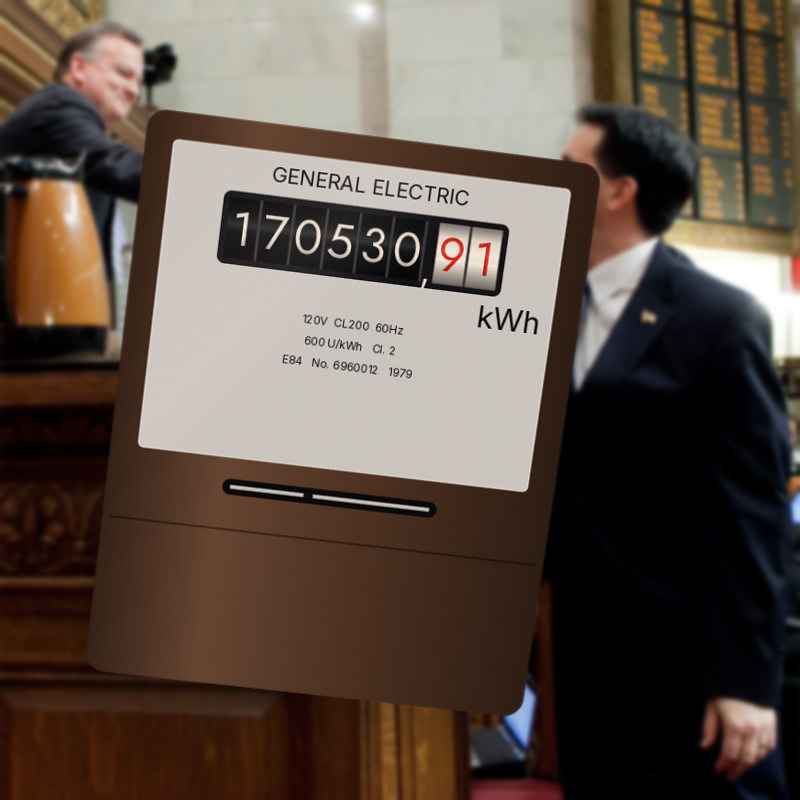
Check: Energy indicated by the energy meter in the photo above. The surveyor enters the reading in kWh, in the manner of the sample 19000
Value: 170530.91
